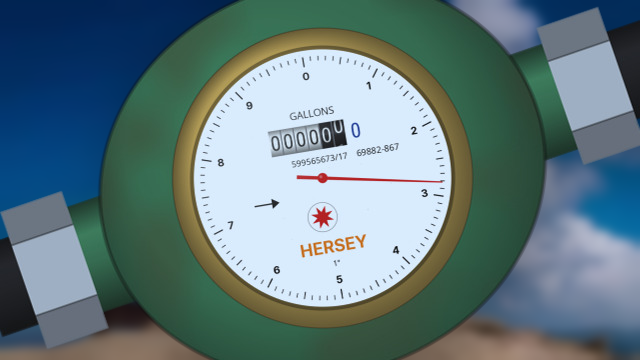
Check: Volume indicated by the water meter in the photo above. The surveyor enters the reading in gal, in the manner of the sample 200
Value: 2.8
